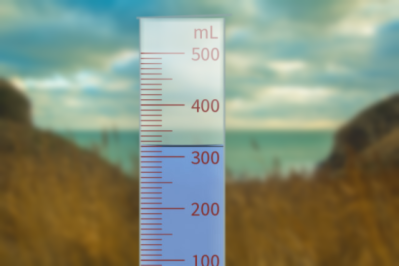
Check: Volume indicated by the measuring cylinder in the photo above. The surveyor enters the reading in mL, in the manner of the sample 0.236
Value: 320
